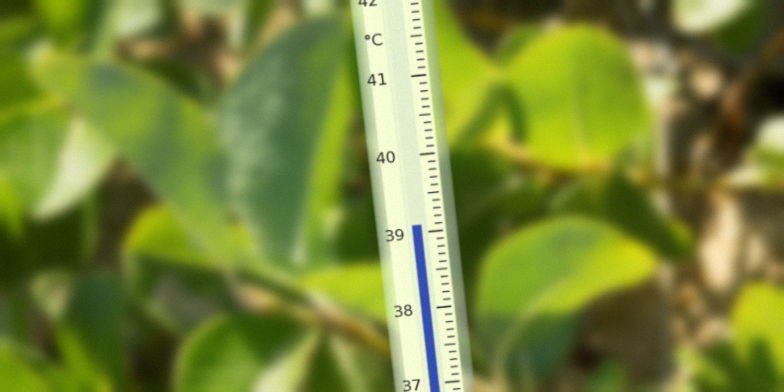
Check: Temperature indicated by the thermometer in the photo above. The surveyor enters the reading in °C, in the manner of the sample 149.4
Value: 39.1
